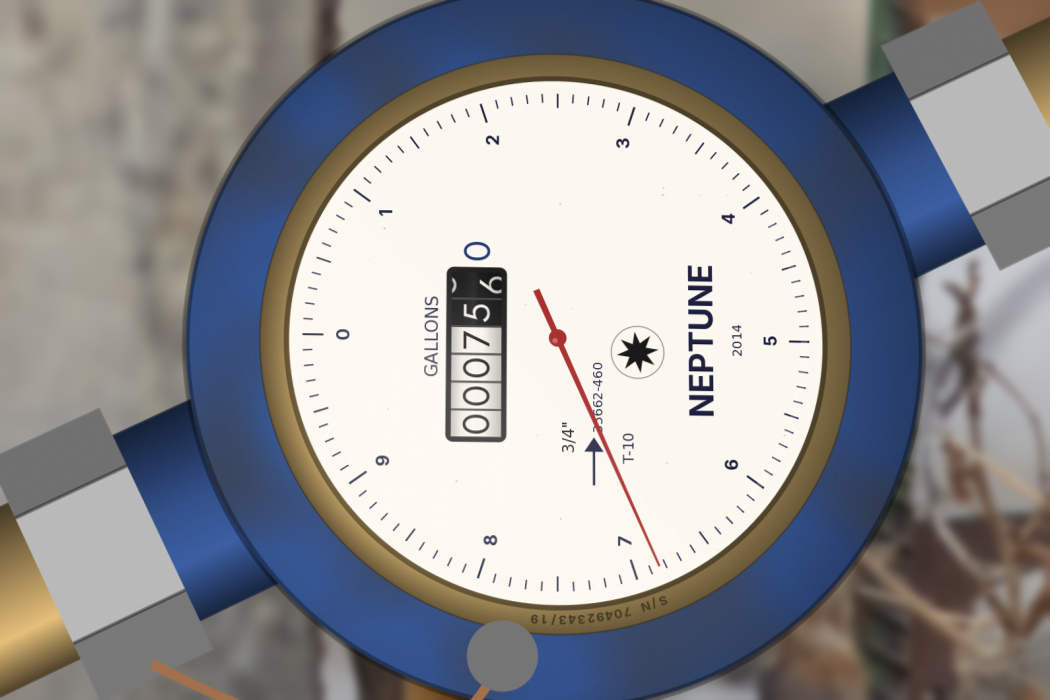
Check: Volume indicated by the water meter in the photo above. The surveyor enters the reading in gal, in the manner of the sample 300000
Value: 7556.8
